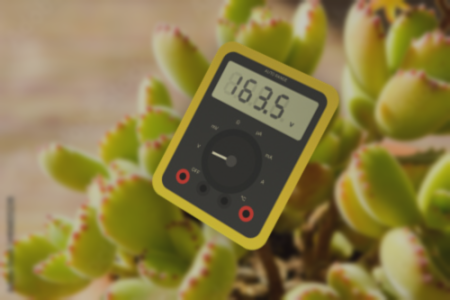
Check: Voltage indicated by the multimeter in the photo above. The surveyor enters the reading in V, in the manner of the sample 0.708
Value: 163.5
